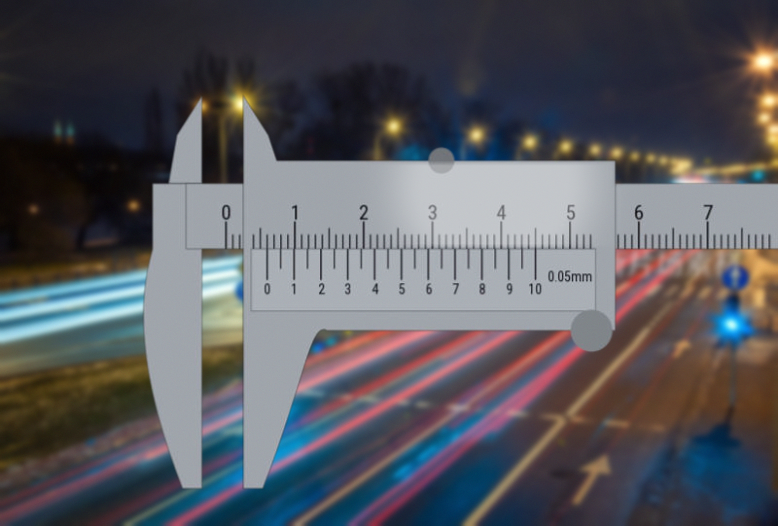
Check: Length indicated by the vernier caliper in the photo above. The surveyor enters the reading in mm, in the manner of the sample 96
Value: 6.0
